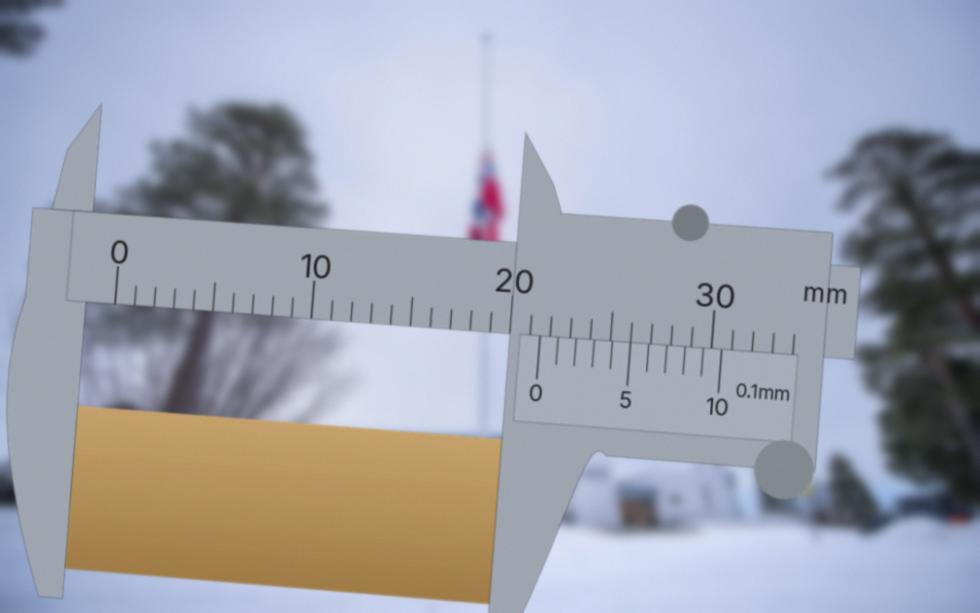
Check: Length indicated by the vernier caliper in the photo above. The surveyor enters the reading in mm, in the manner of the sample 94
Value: 21.5
